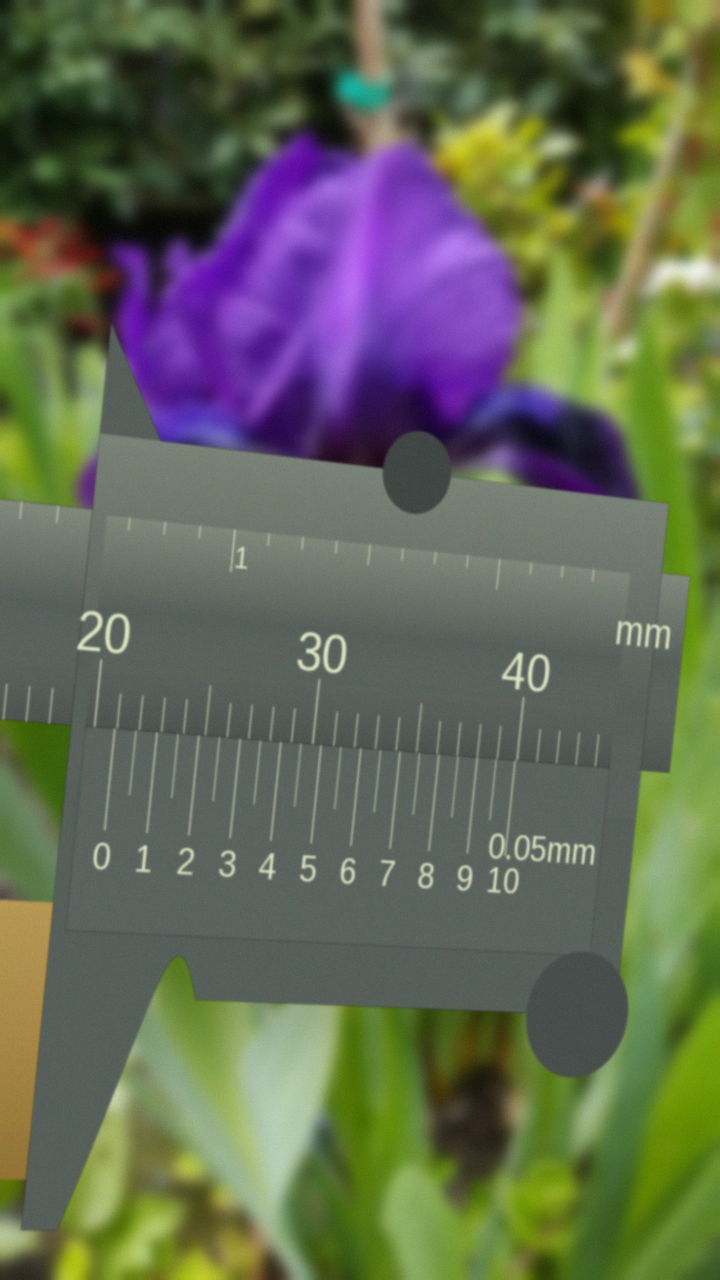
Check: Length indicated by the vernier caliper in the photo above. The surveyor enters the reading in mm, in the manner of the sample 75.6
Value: 20.9
